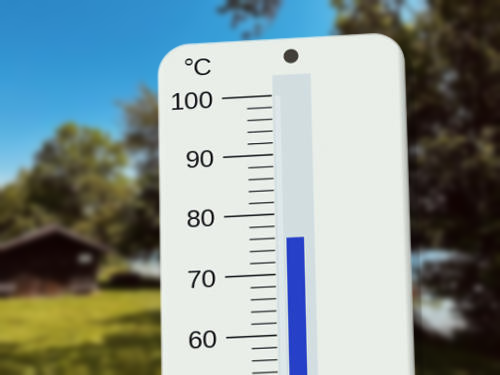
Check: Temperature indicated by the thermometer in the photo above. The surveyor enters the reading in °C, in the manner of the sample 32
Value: 76
